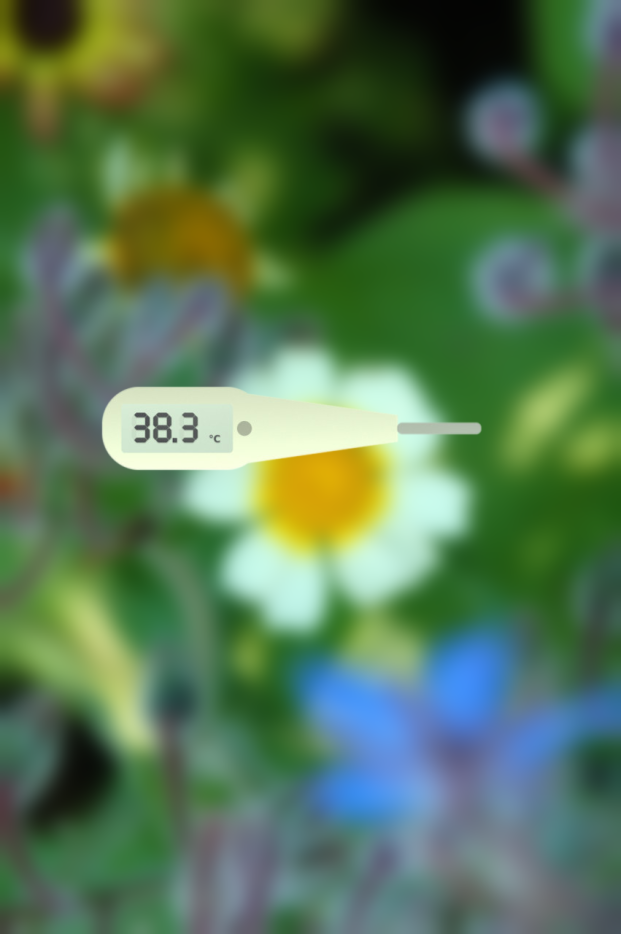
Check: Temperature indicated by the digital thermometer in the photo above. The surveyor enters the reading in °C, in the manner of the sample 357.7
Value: 38.3
